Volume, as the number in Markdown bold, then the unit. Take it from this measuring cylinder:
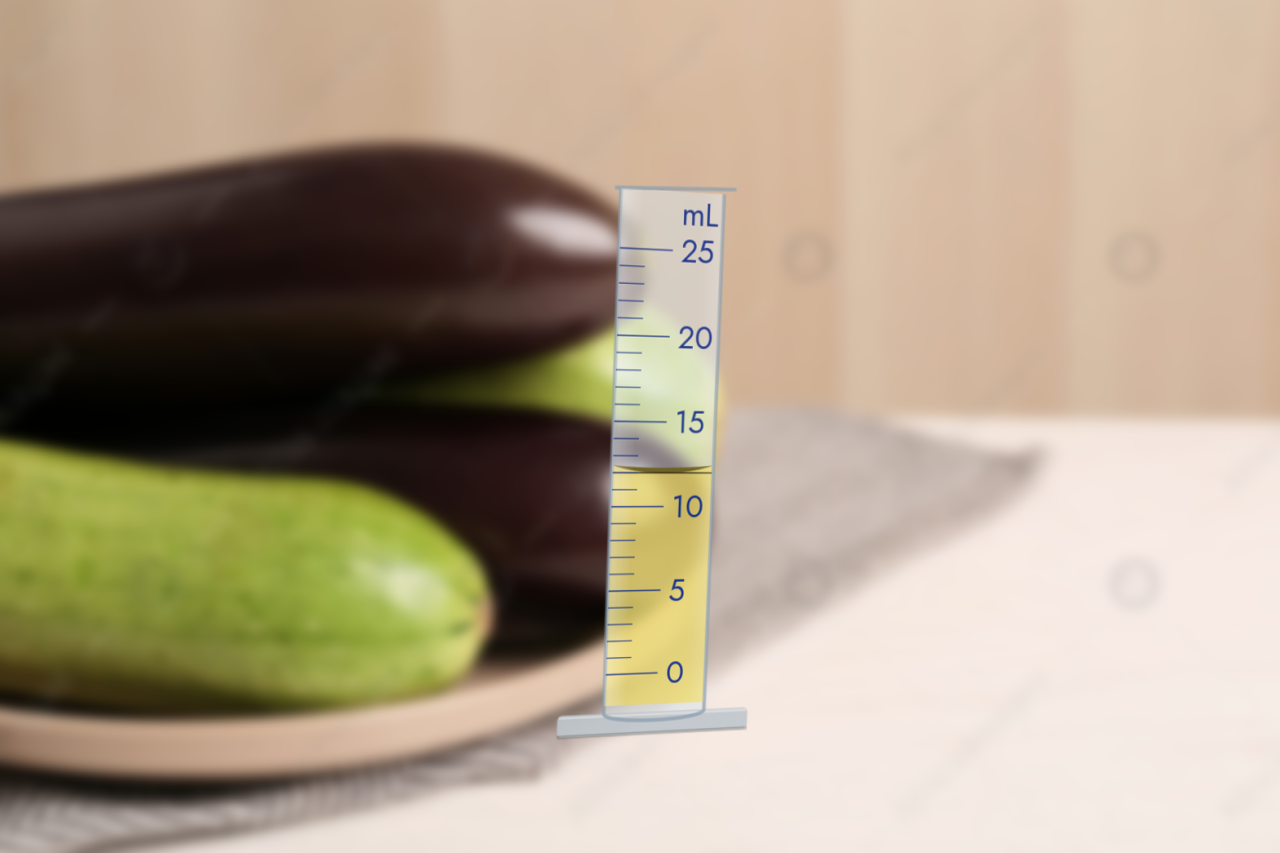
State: **12** mL
